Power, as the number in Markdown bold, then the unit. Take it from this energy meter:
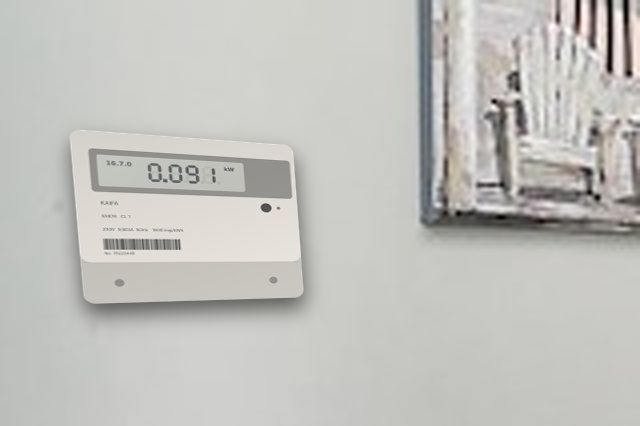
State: **0.091** kW
